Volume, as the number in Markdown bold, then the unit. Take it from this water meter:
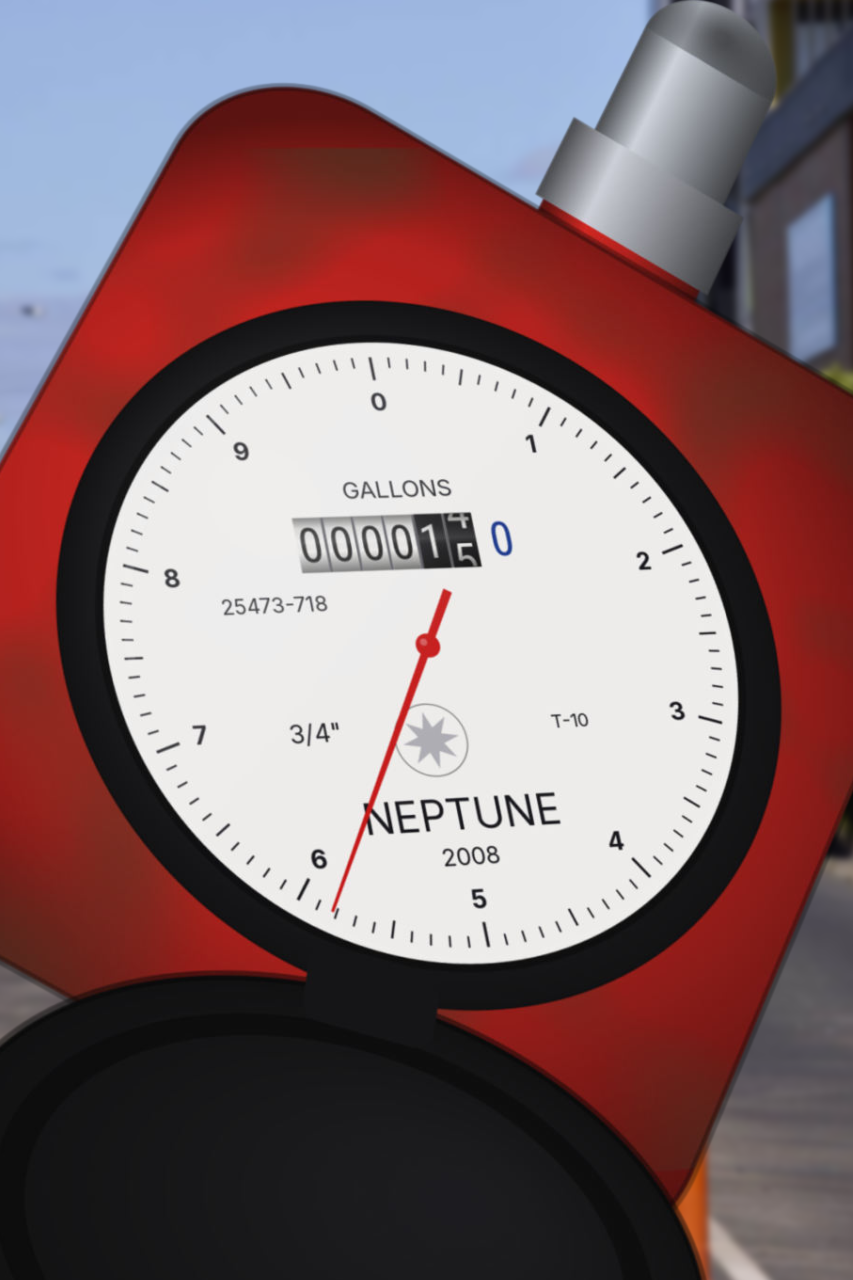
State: **145.8** gal
